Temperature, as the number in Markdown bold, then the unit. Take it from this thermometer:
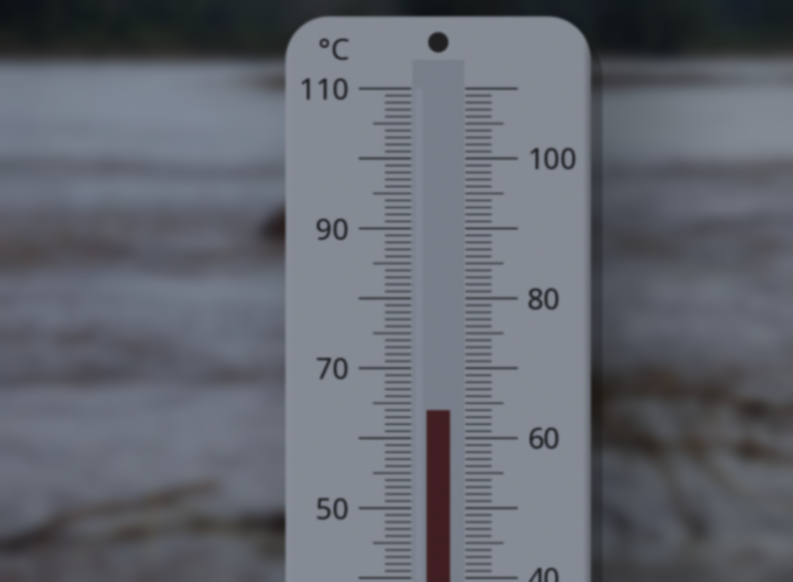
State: **64** °C
